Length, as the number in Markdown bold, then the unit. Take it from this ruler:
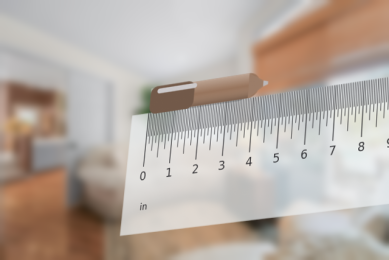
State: **4.5** in
